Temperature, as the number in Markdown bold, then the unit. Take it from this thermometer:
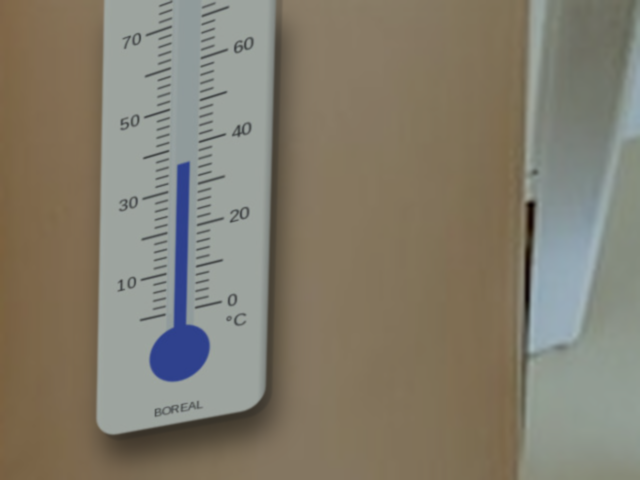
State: **36** °C
